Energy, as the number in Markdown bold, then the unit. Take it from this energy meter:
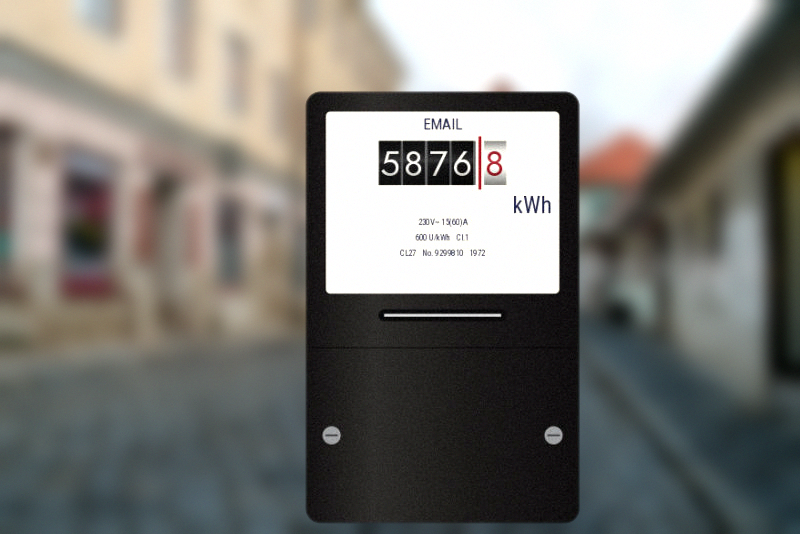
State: **5876.8** kWh
